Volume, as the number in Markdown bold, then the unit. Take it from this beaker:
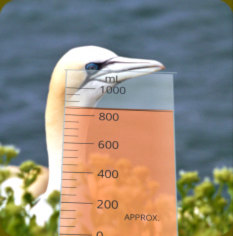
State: **850** mL
